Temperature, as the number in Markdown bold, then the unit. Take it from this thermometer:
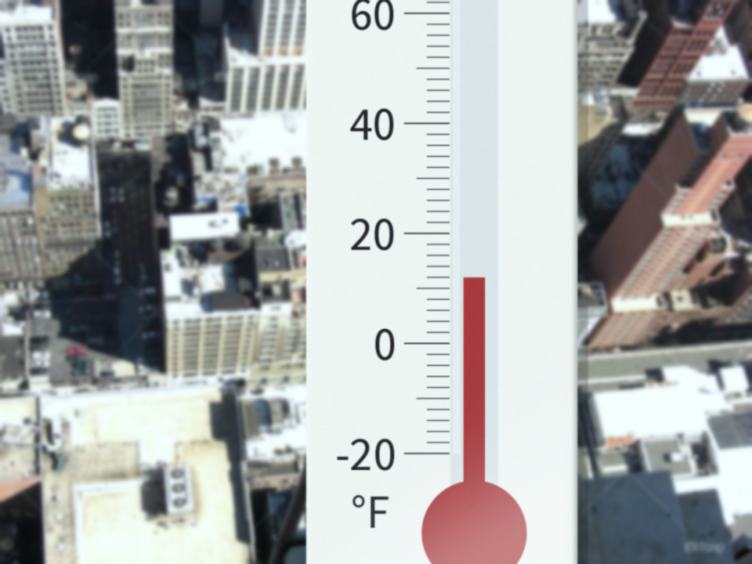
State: **12** °F
